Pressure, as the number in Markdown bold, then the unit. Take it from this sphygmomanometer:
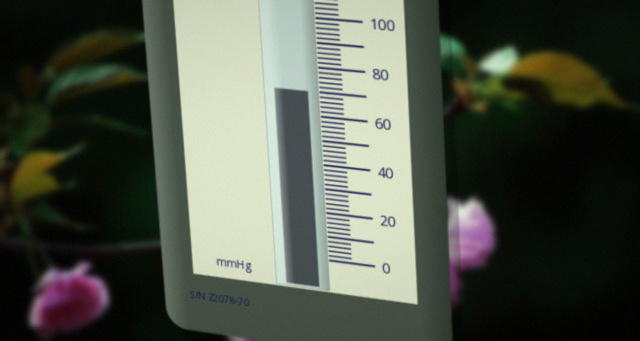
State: **70** mmHg
